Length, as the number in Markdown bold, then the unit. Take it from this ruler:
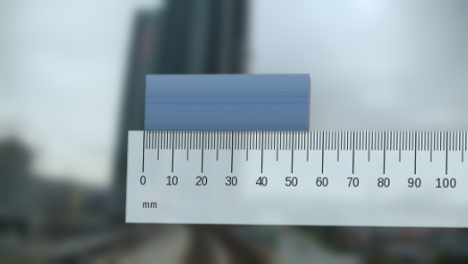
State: **55** mm
